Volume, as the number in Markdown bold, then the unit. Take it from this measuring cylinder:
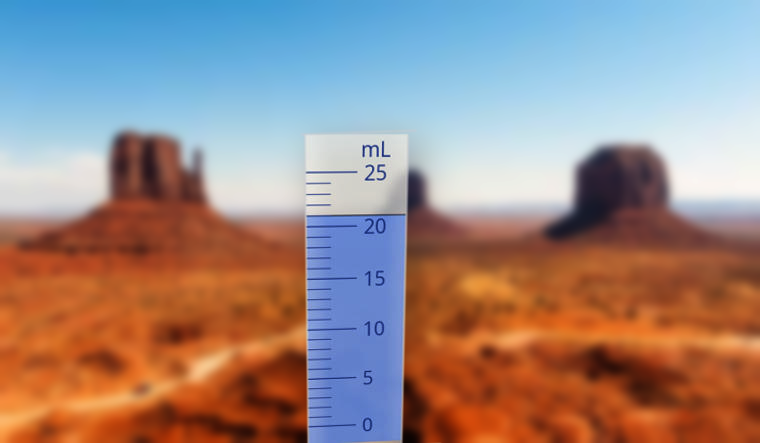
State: **21** mL
